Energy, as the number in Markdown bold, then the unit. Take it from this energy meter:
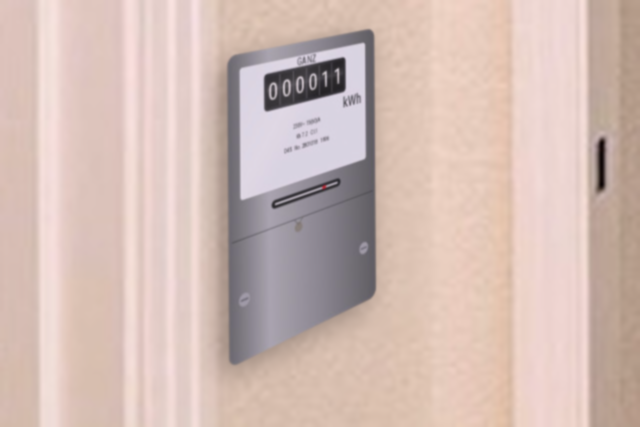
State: **11** kWh
